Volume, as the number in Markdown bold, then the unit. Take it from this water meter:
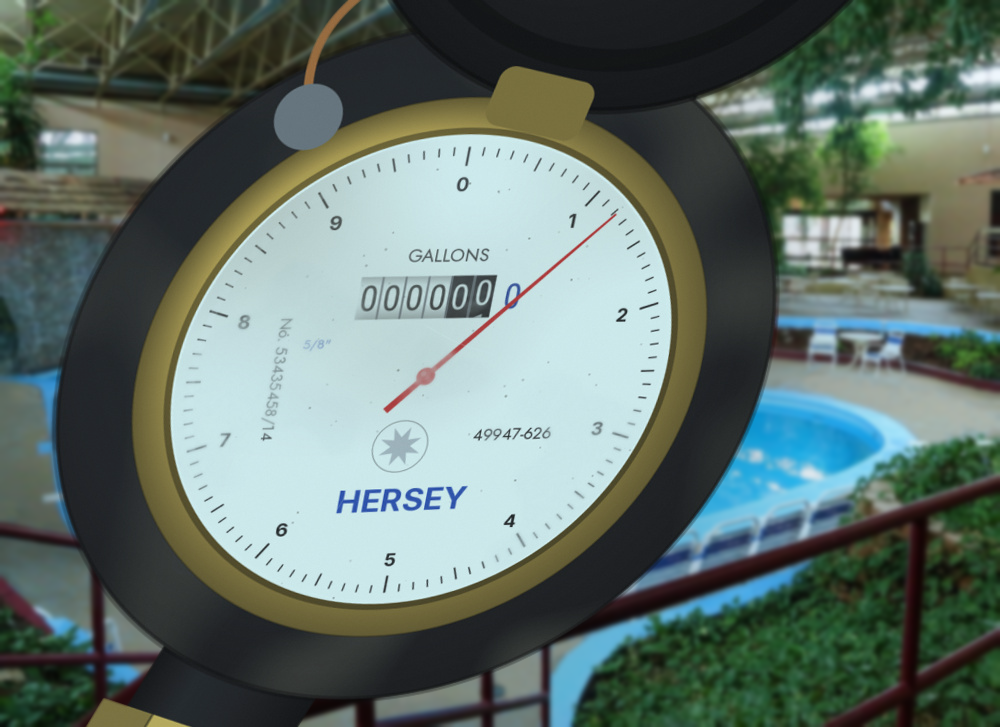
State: **1.2** gal
